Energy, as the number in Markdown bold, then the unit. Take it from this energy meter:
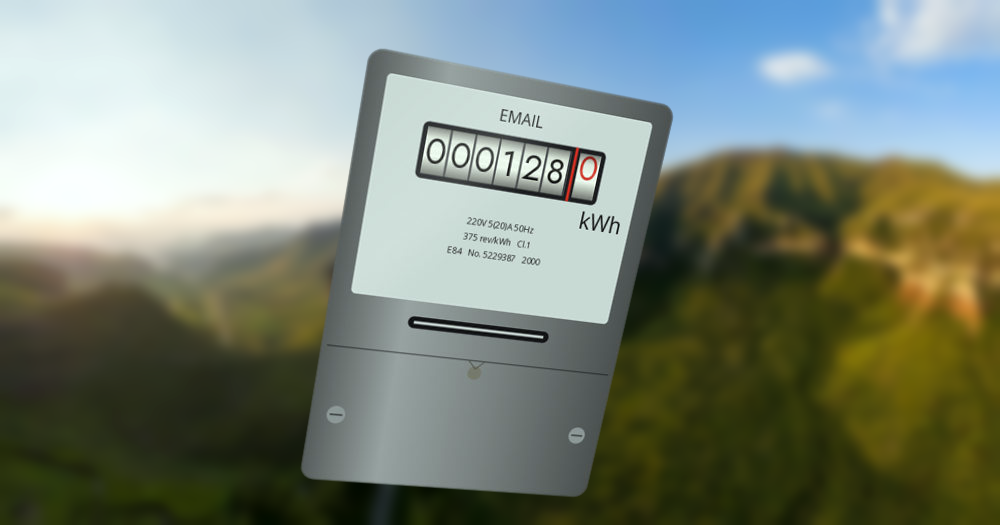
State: **128.0** kWh
